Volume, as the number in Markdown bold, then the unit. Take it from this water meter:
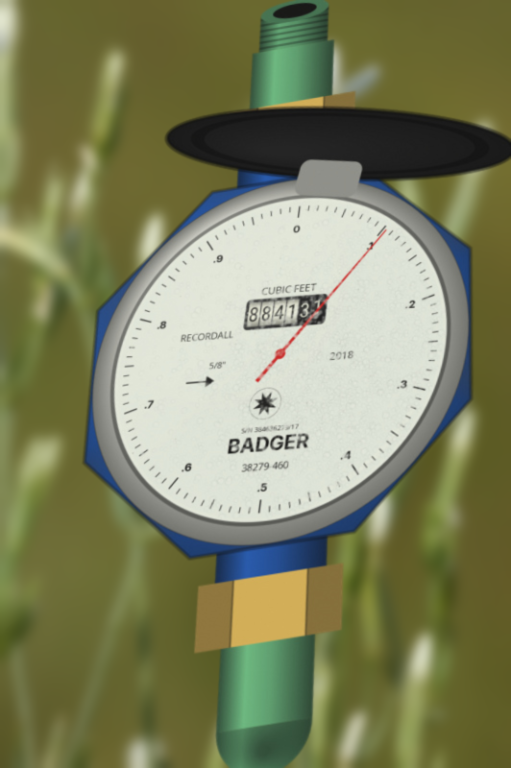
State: **884131.10** ft³
